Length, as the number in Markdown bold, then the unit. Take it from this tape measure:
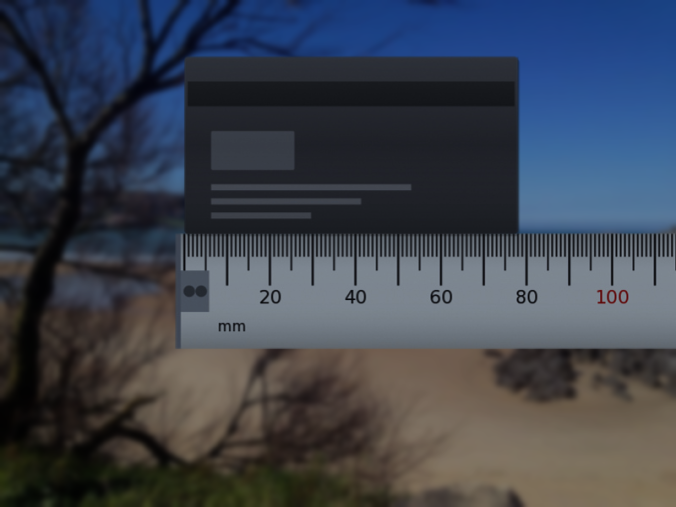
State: **78** mm
